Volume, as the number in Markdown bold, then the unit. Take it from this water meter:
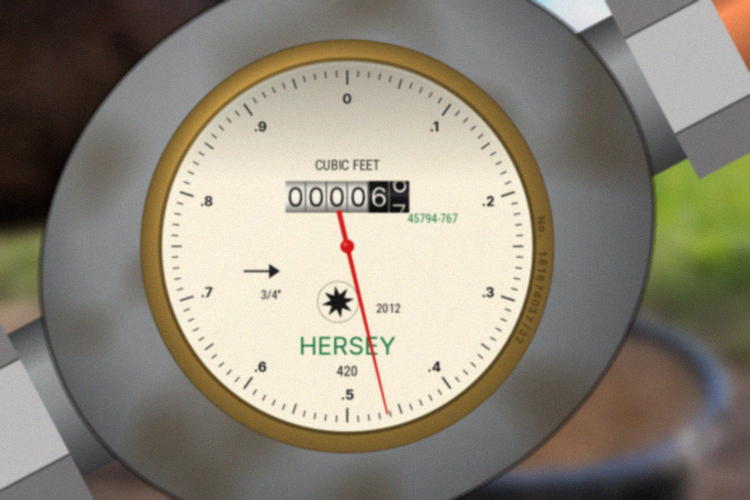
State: **66.46** ft³
